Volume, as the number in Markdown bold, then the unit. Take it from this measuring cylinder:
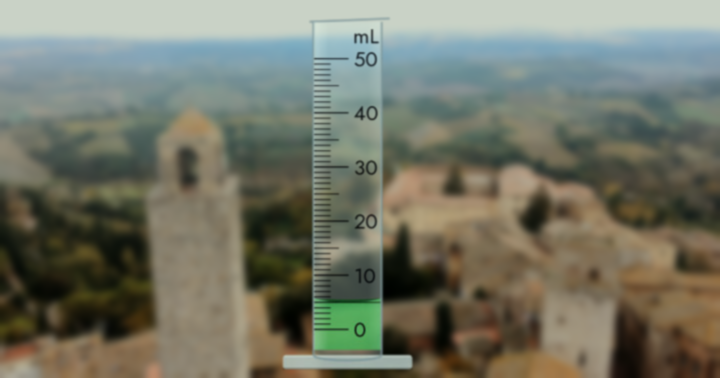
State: **5** mL
